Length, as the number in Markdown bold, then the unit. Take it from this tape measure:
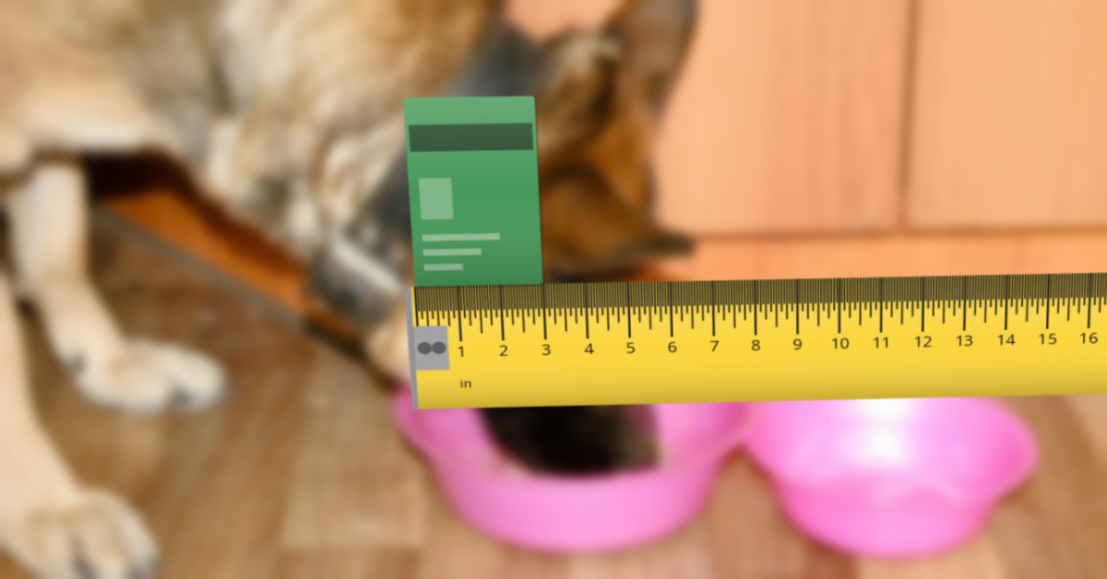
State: **3** in
